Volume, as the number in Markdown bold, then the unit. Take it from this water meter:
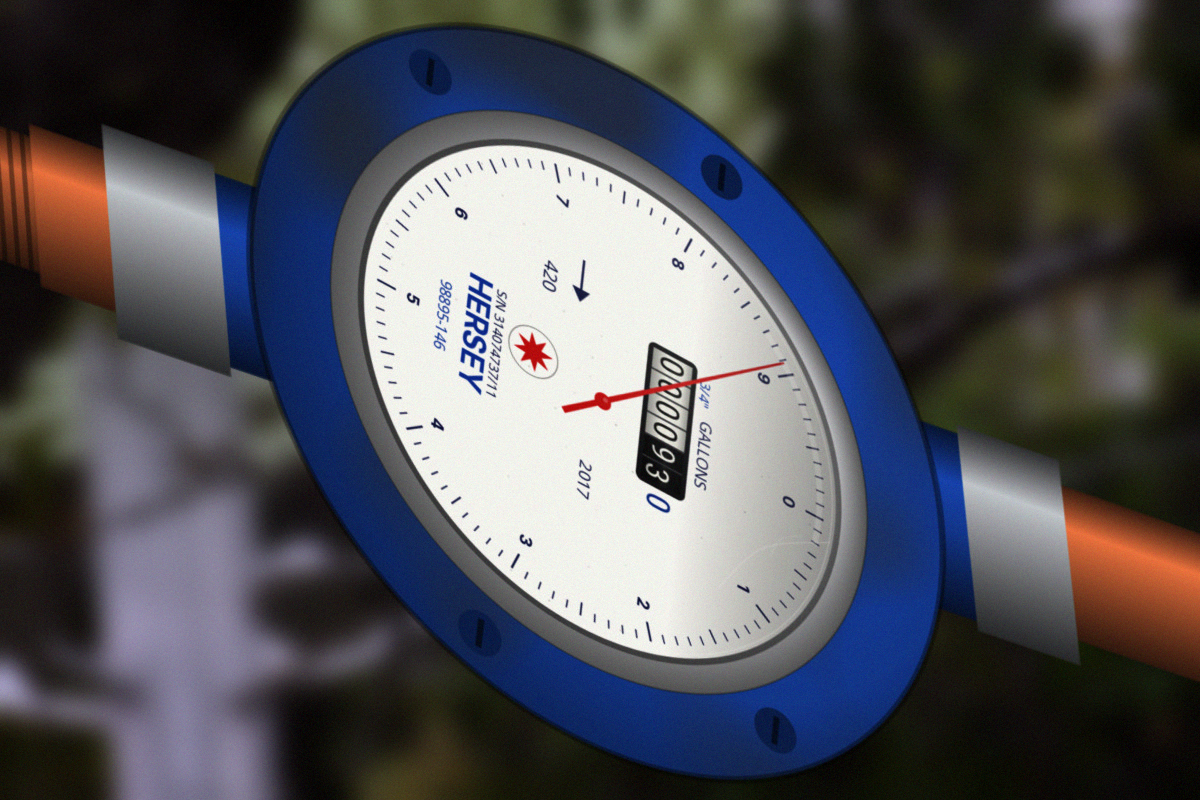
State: **928.9** gal
